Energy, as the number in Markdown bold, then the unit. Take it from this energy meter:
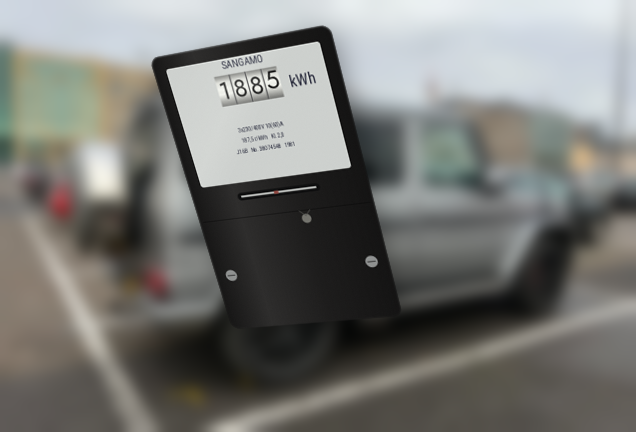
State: **1885** kWh
